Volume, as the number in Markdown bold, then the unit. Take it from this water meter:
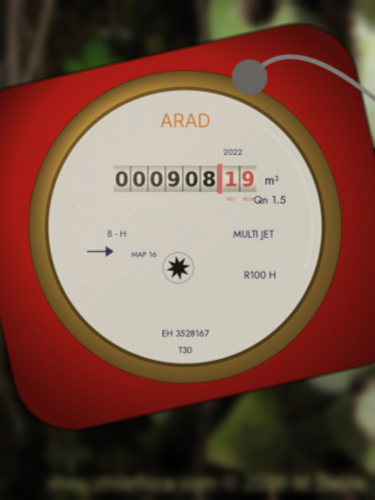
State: **908.19** m³
